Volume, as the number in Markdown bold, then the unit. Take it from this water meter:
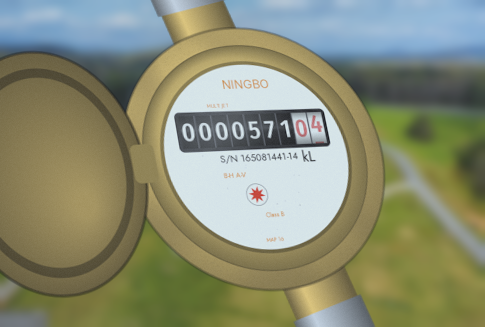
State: **571.04** kL
